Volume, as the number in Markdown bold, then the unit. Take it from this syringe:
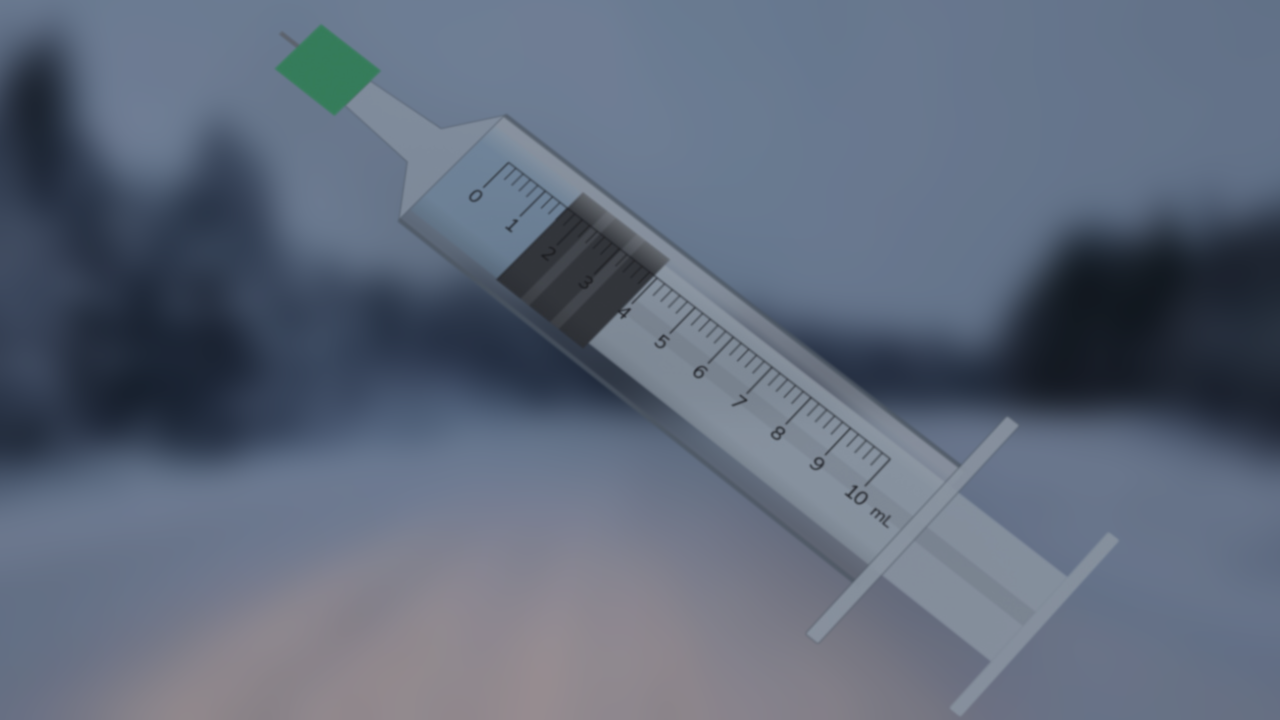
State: **1.6** mL
